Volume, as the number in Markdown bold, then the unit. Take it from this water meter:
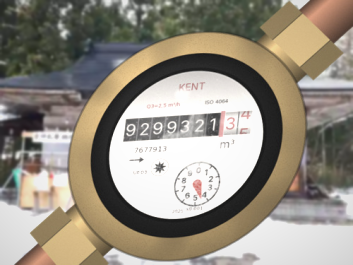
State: **9299321.344** m³
